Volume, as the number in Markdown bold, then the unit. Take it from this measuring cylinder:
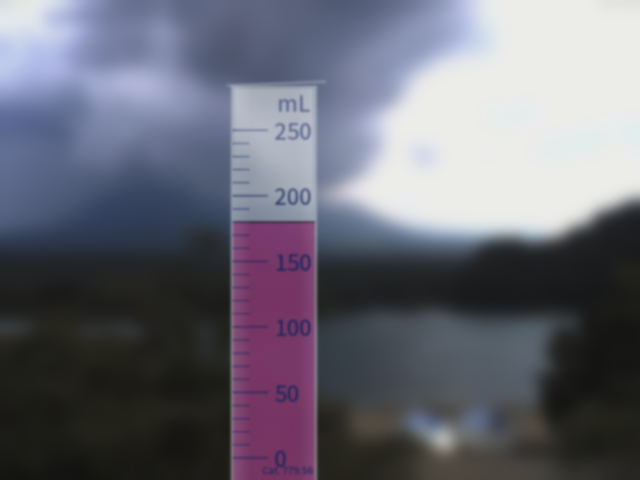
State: **180** mL
